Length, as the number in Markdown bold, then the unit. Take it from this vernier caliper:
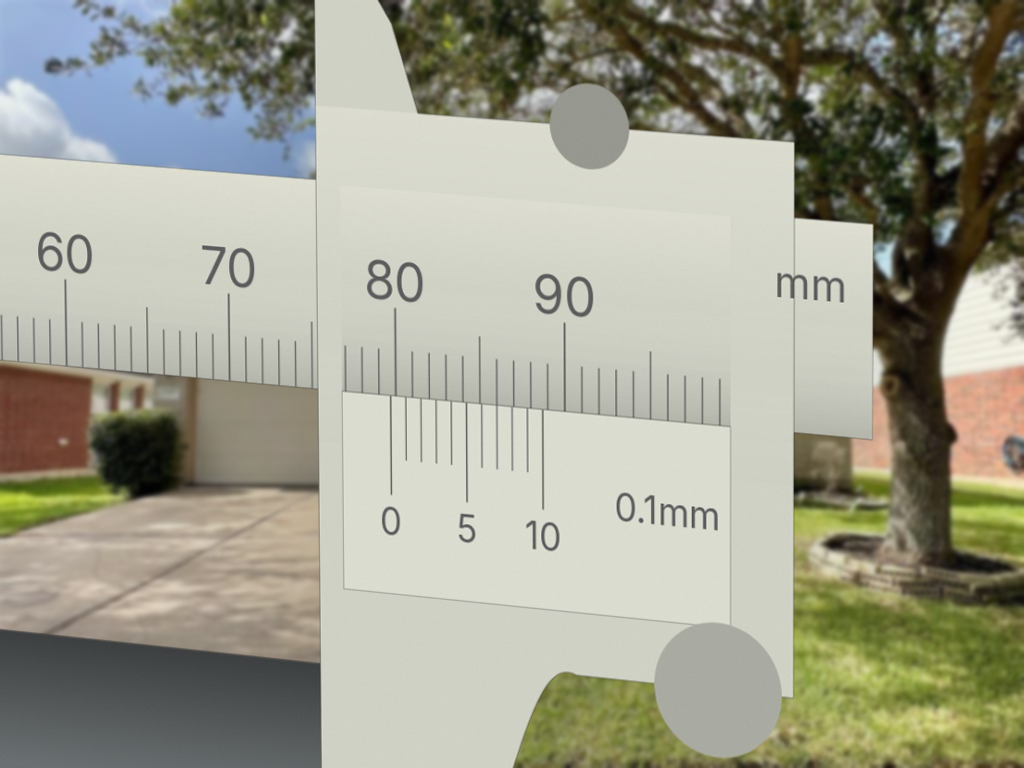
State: **79.7** mm
